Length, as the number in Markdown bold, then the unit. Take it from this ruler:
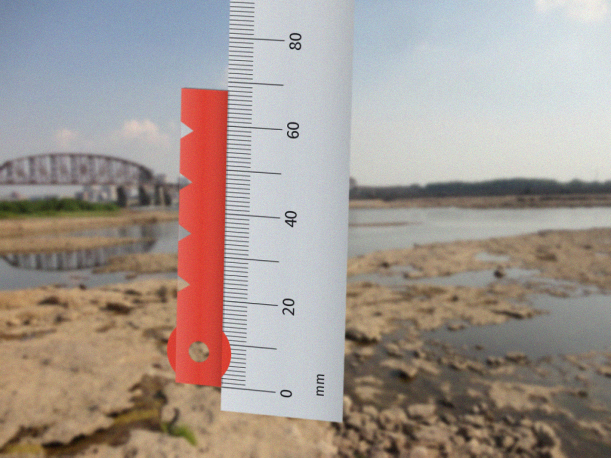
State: **68** mm
